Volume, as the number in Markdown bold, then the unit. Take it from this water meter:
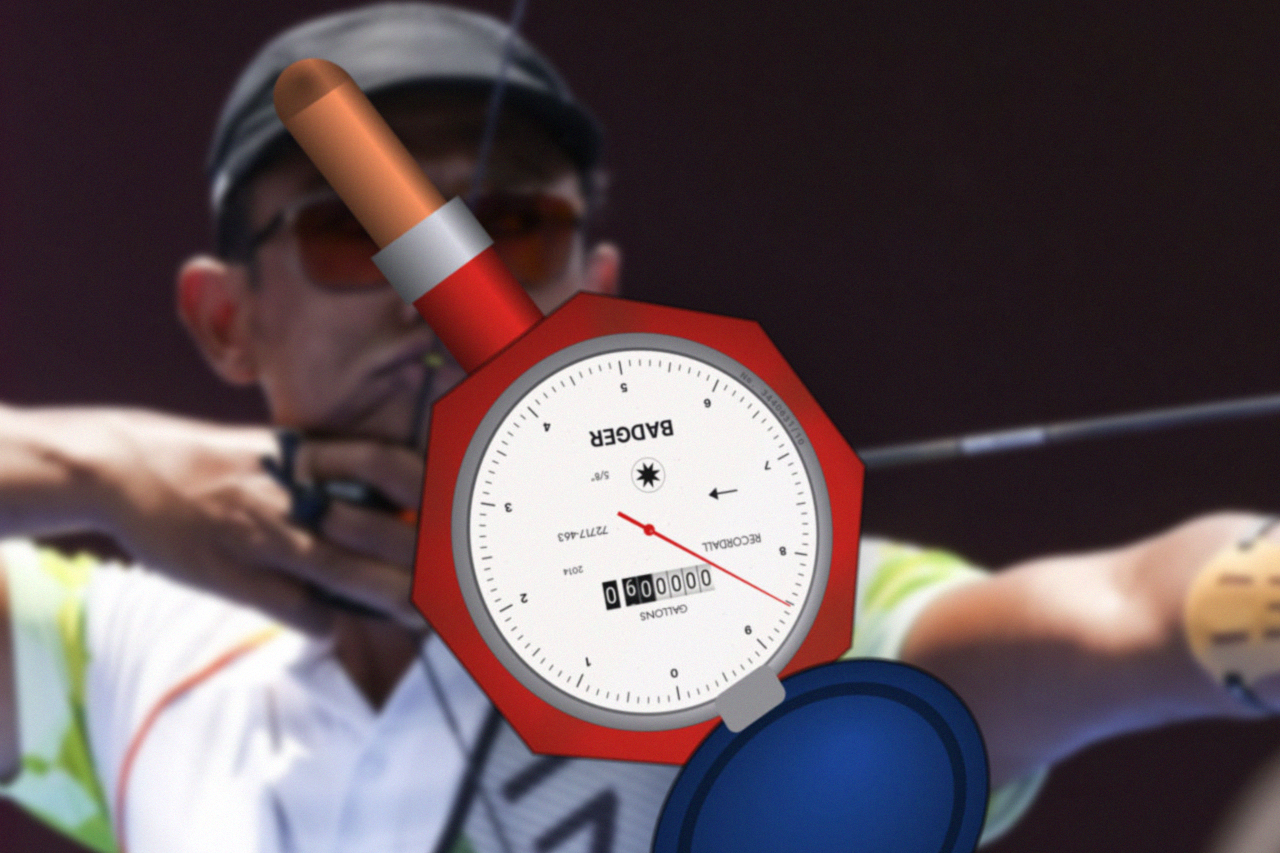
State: **88.5** gal
